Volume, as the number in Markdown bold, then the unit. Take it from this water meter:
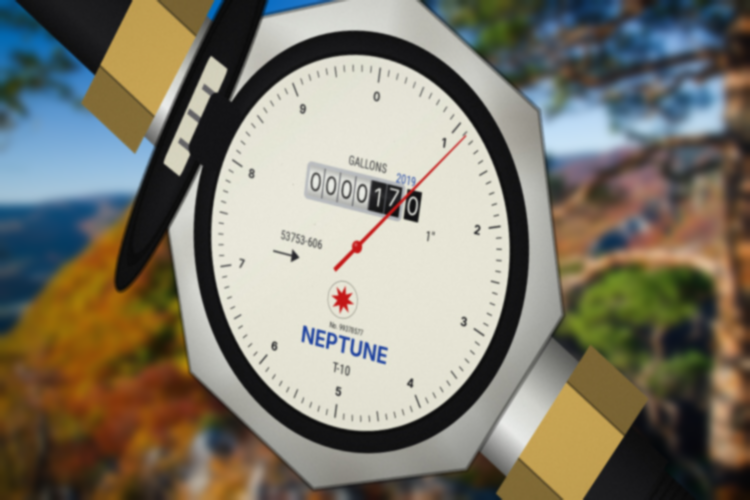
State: **171.1** gal
